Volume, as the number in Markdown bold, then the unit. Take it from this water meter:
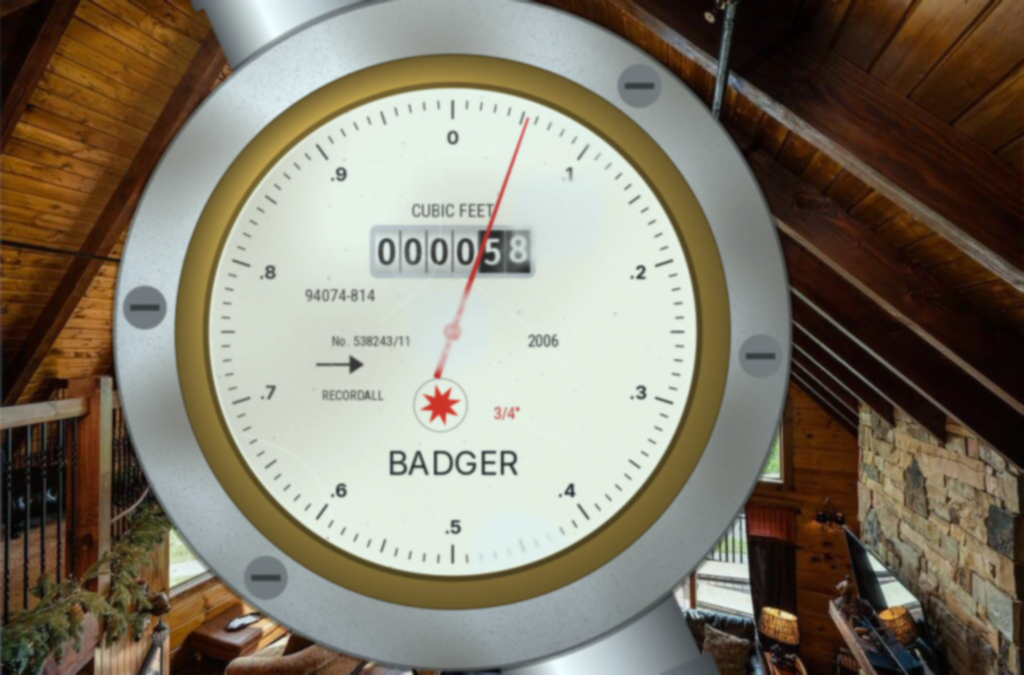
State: **58.05** ft³
